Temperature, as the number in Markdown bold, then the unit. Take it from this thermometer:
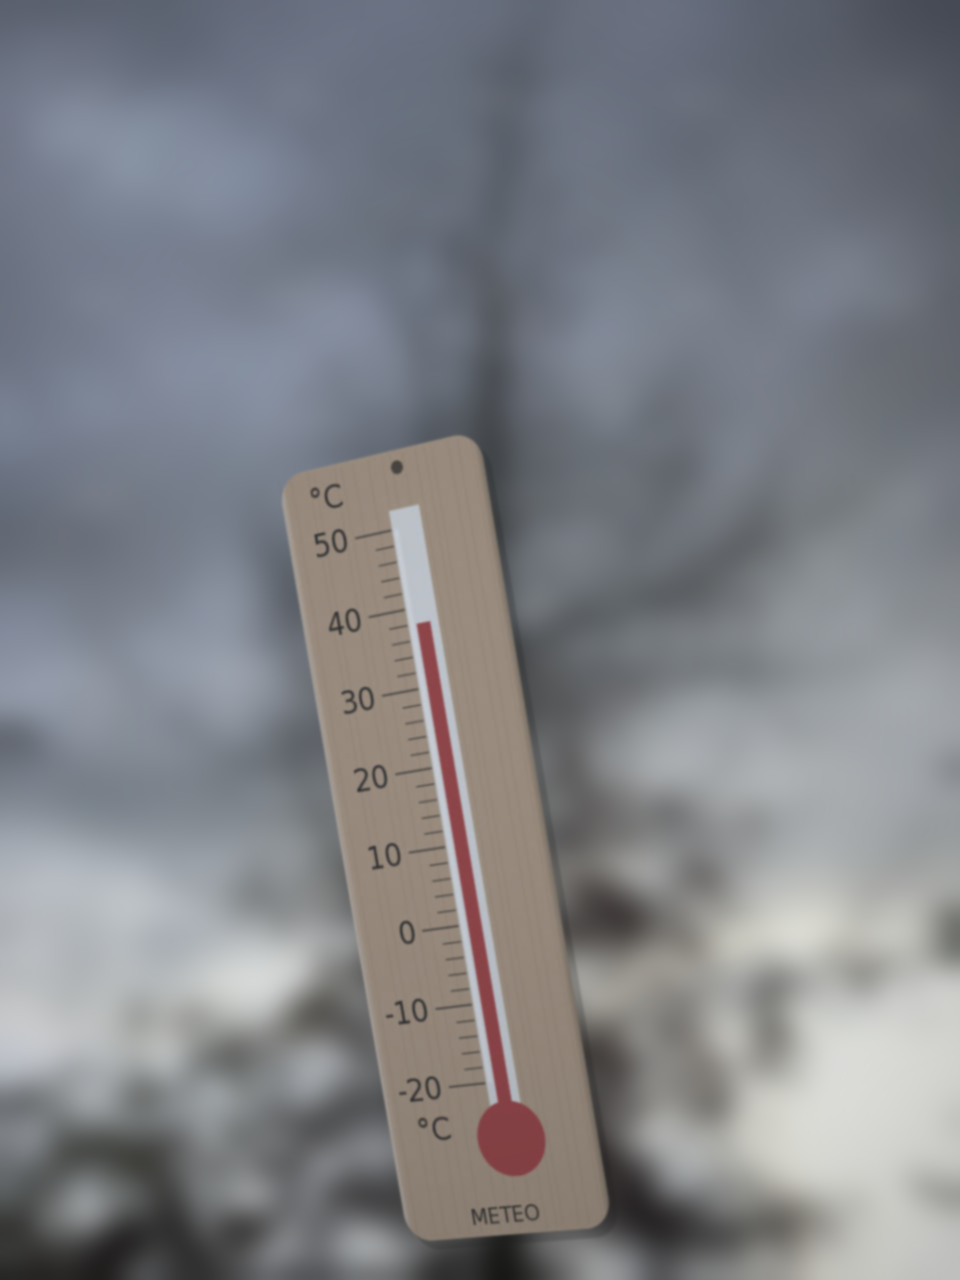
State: **38** °C
